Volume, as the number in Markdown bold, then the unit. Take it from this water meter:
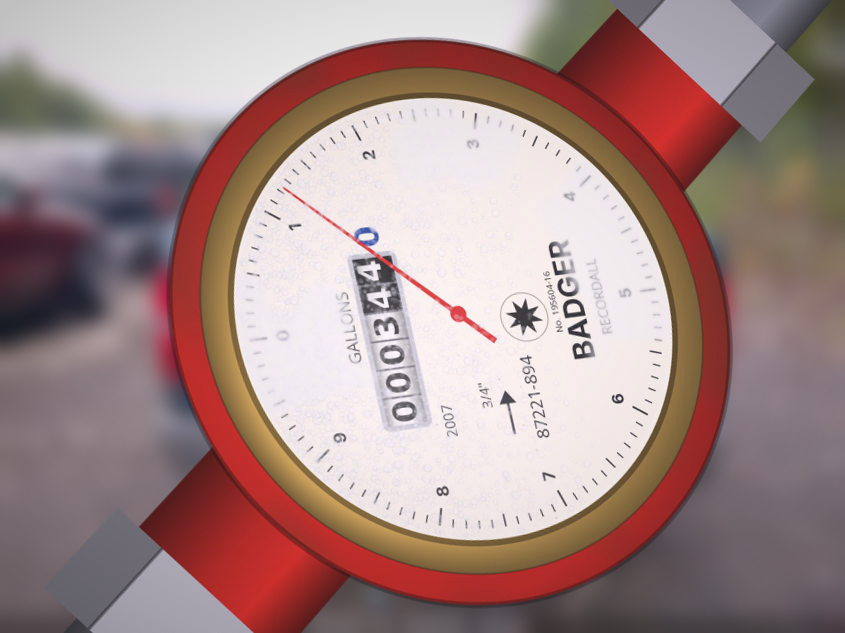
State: **3441.2** gal
